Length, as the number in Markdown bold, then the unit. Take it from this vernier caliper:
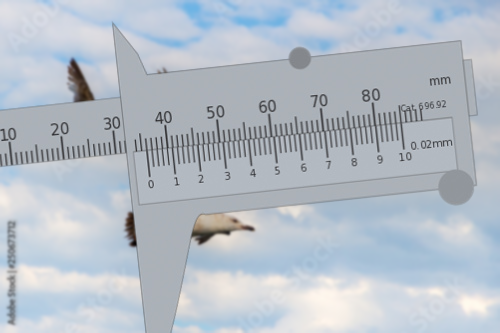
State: **36.0** mm
